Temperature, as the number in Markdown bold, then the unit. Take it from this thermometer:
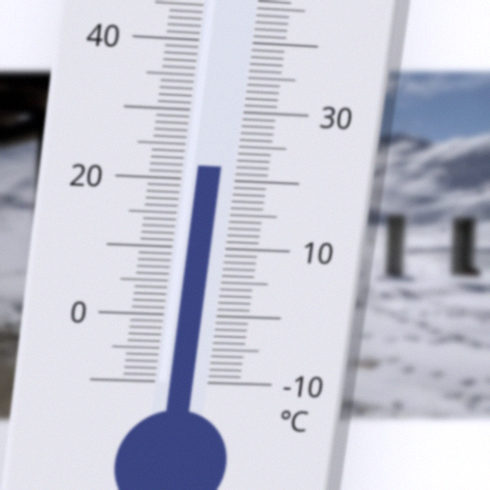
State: **22** °C
